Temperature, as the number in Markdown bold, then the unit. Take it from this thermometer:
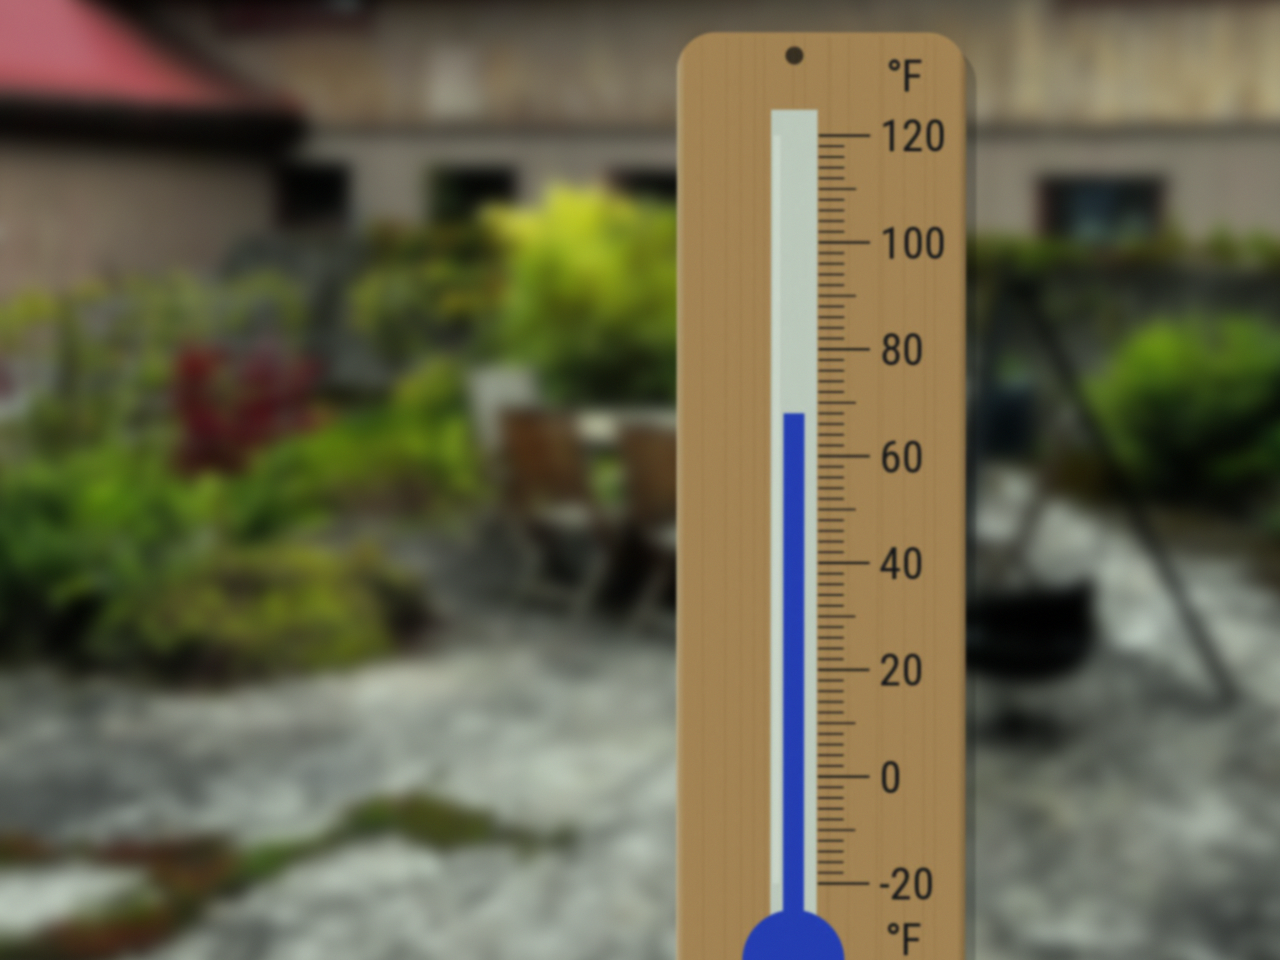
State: **68** °F
